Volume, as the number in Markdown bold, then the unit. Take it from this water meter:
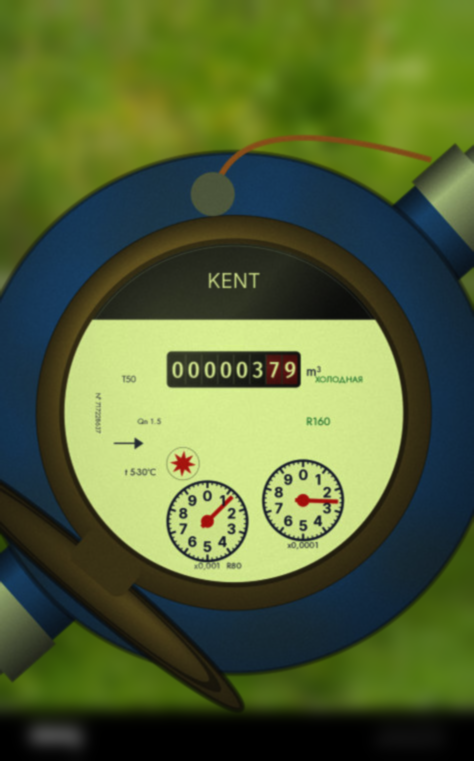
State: **3.7912** m³
